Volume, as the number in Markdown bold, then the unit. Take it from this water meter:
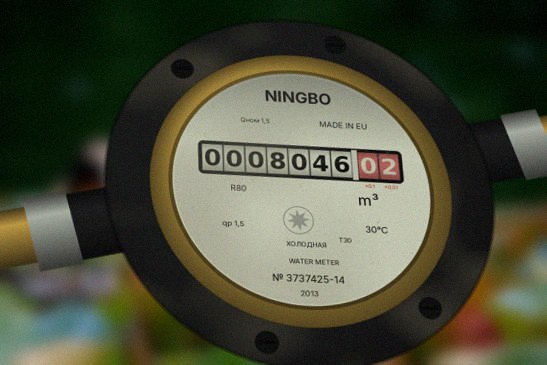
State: **8046.02** m³
